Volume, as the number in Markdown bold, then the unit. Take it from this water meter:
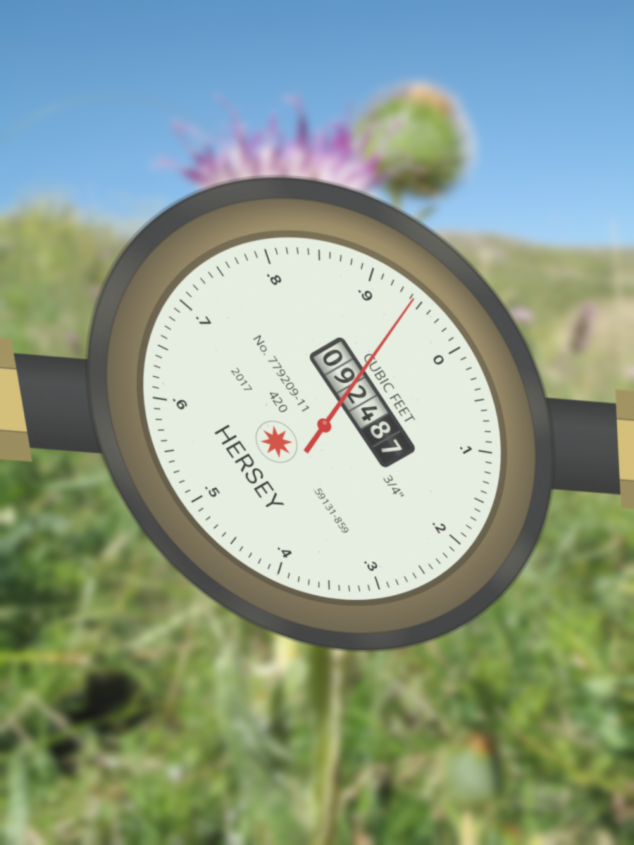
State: **92486.94** ft³
